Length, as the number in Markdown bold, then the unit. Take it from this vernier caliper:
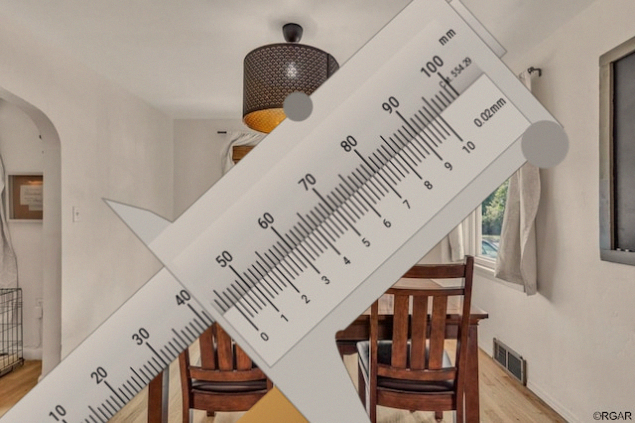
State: **46.0** mm
